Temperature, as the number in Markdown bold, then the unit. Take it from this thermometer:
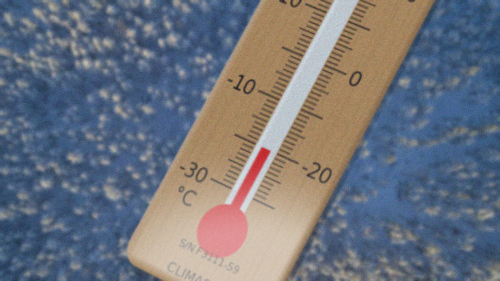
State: **-20** °C
